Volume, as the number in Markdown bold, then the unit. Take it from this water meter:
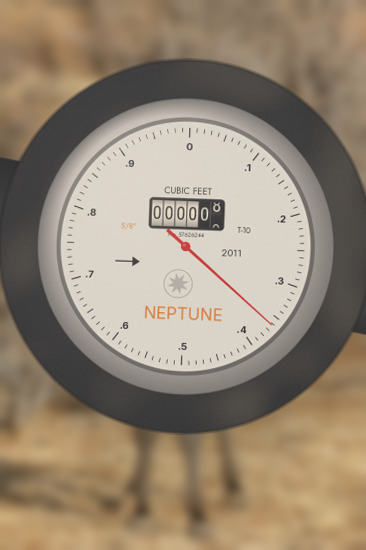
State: **8.36** ft³
